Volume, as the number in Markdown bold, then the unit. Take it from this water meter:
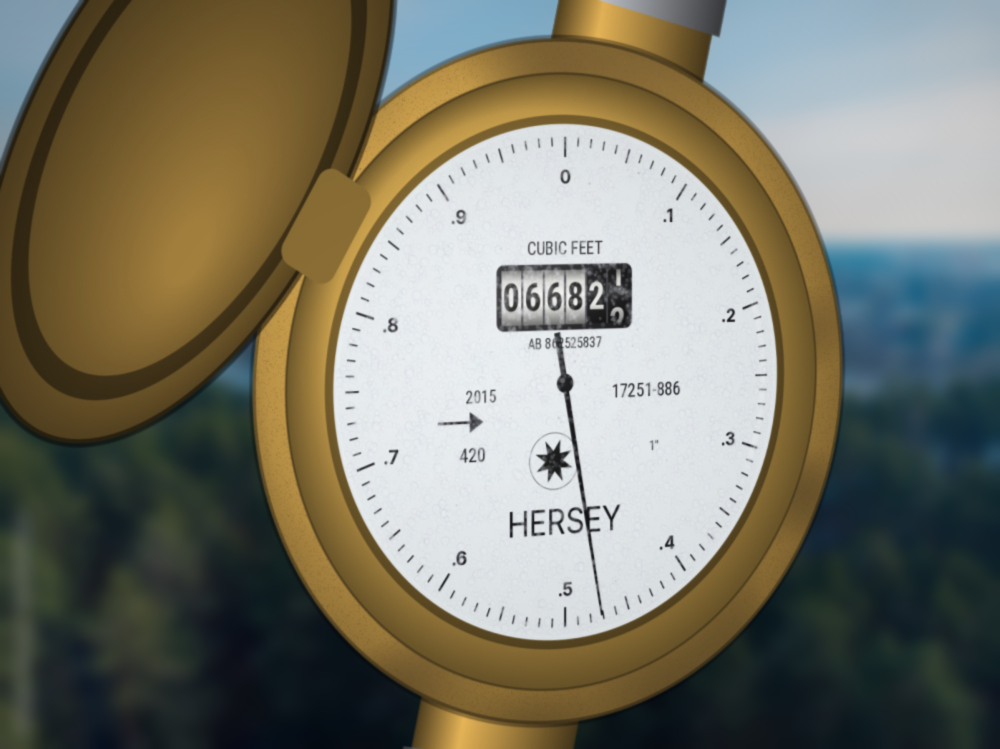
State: **66821.47** ft³
